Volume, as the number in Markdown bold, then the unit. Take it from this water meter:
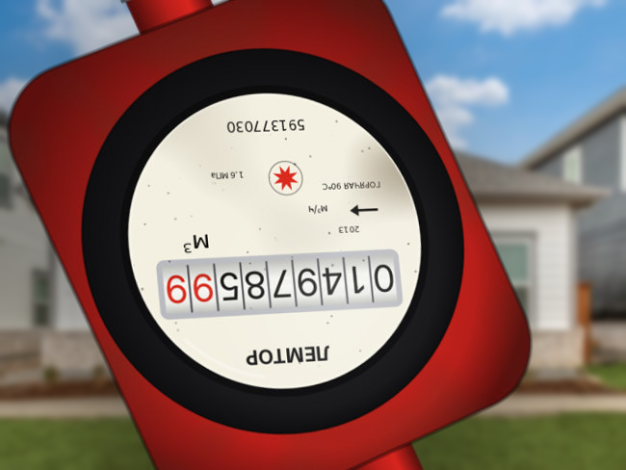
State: **149785.99** m³
